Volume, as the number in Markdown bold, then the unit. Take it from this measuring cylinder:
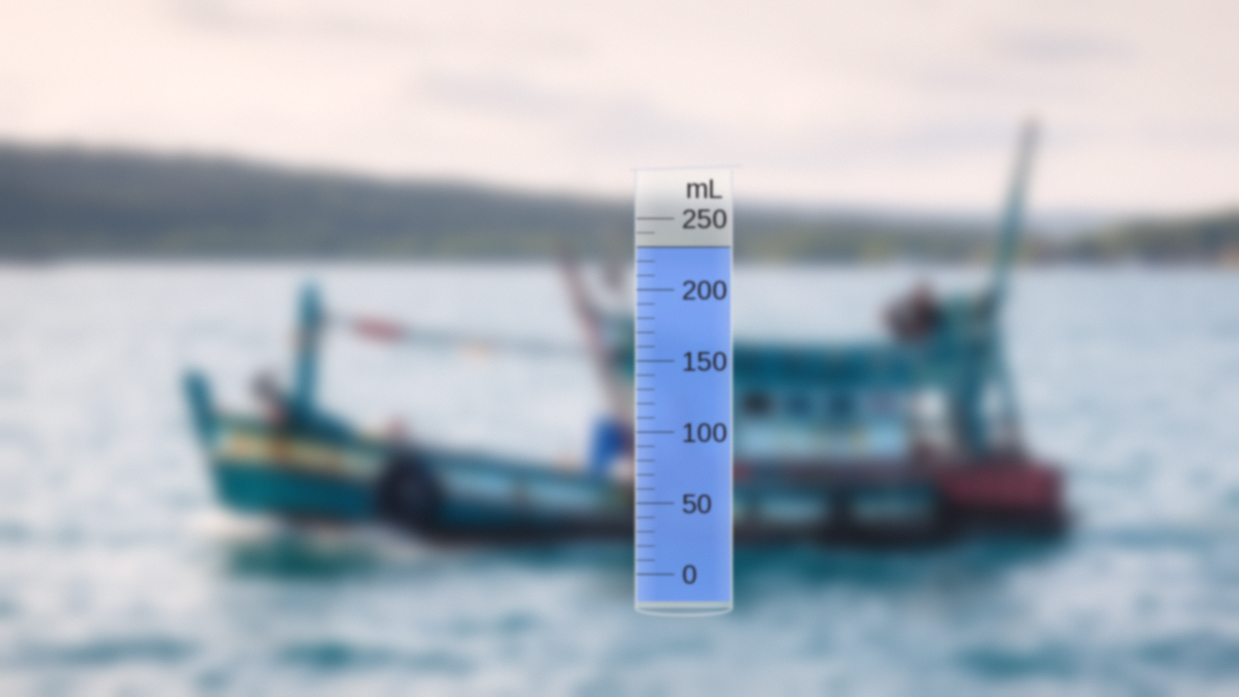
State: **230** mL
